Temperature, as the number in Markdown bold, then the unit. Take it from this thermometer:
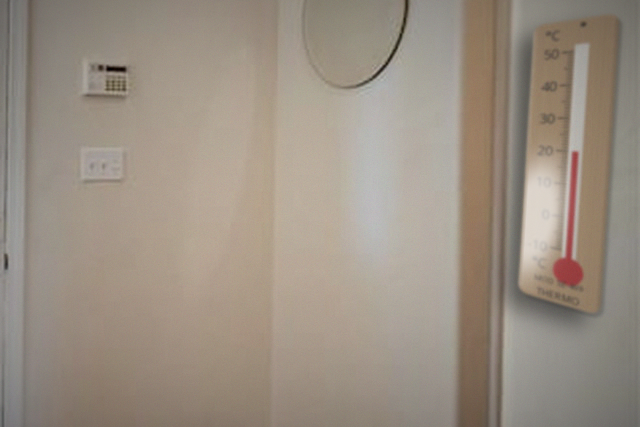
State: **20** °C
